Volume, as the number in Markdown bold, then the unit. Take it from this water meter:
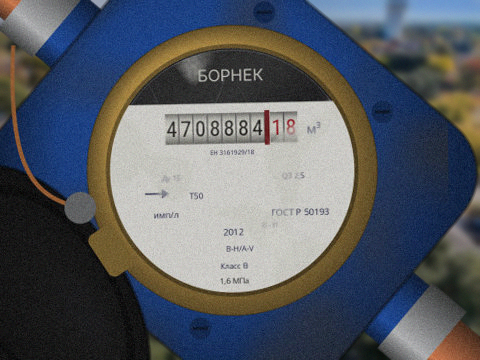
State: **4708884.18** m³
